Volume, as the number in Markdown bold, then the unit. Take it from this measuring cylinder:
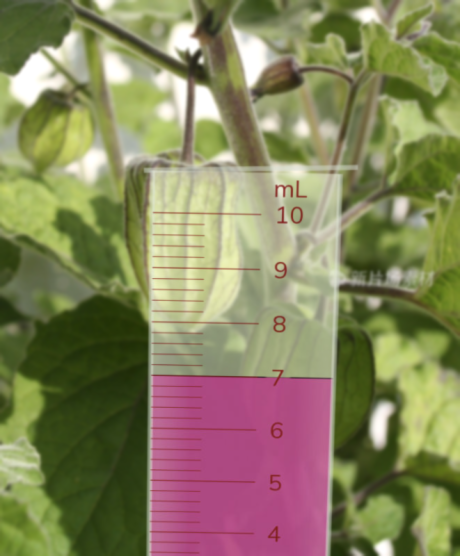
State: **7** mL
